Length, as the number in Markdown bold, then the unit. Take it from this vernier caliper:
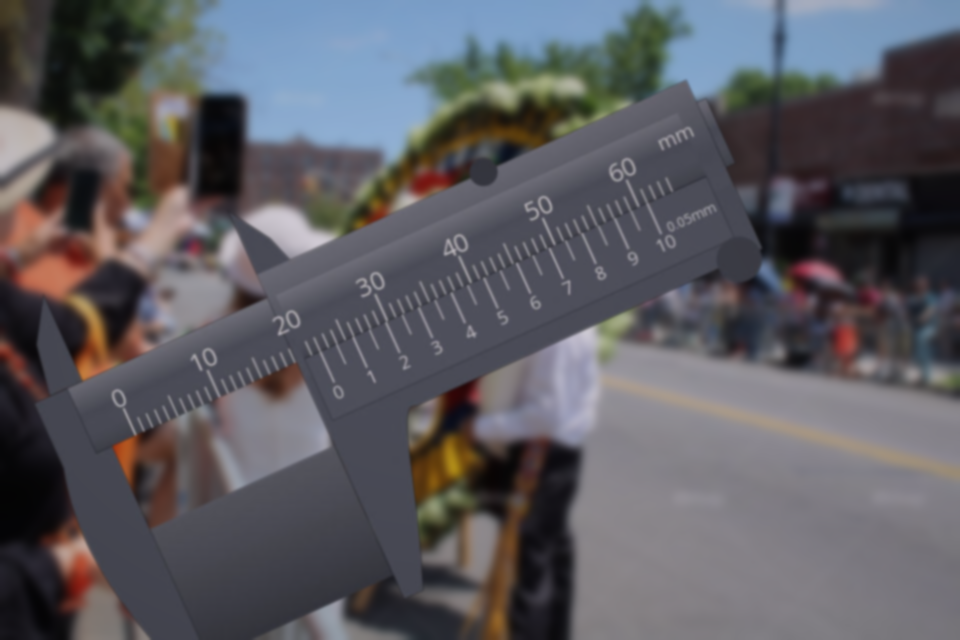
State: **22.0** mm
